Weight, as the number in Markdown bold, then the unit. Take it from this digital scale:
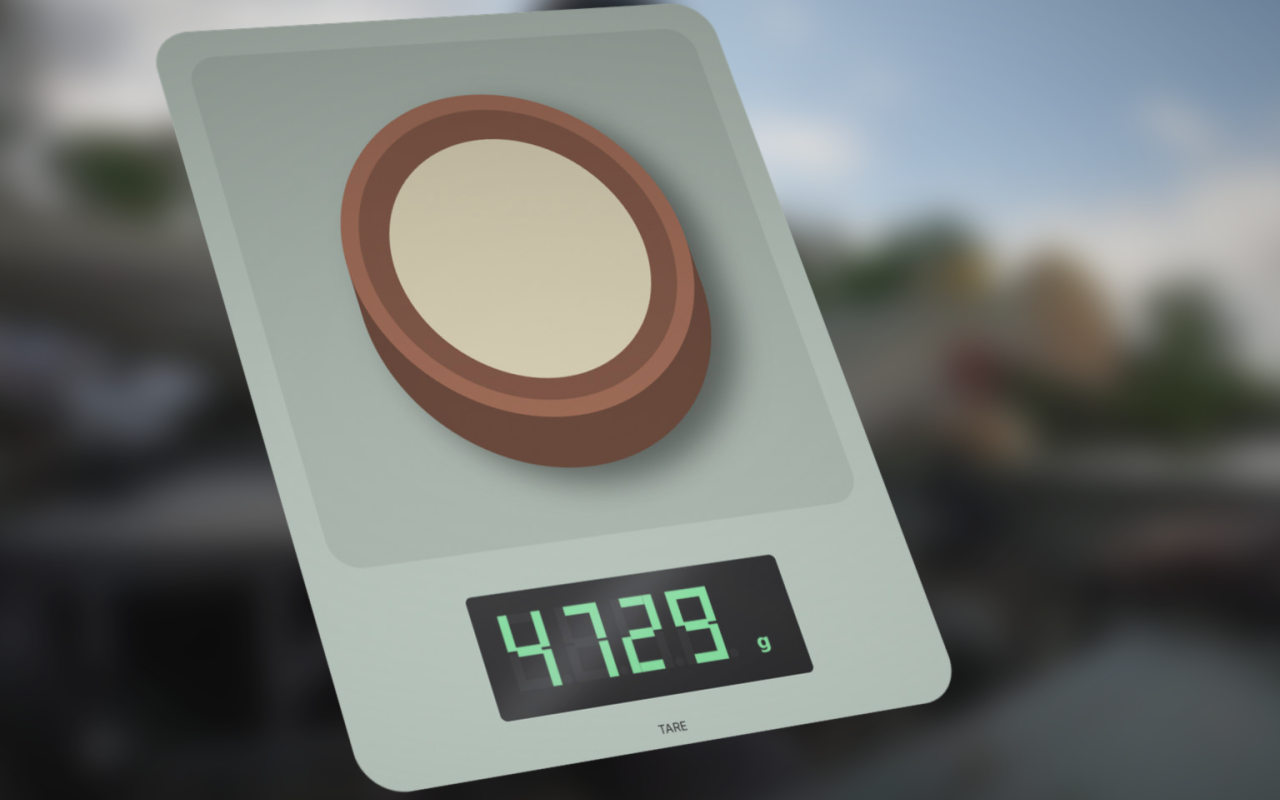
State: **4729** g
